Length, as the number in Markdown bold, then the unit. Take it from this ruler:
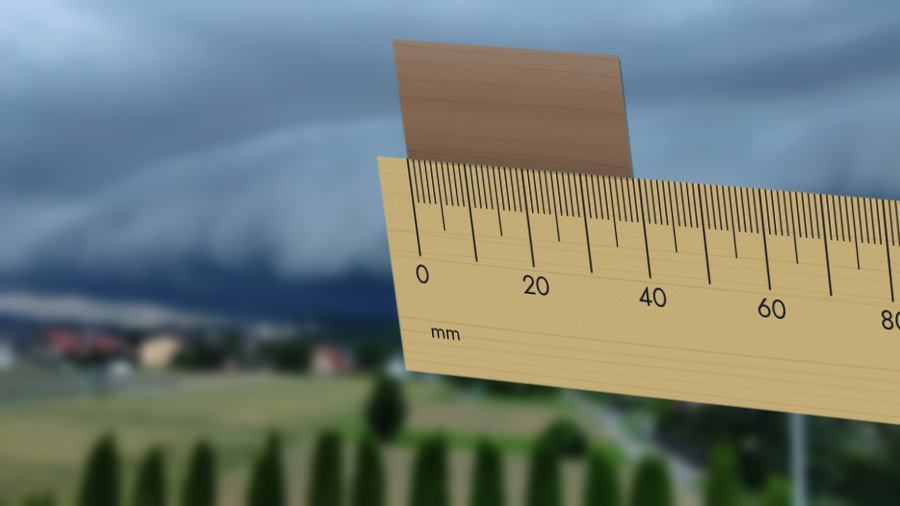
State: **39** mm
